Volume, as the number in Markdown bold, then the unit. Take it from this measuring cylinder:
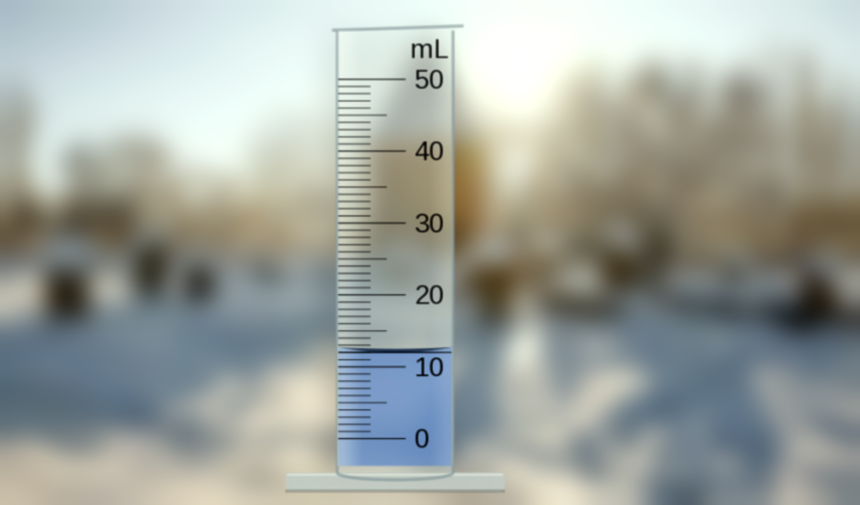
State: **12** mL
